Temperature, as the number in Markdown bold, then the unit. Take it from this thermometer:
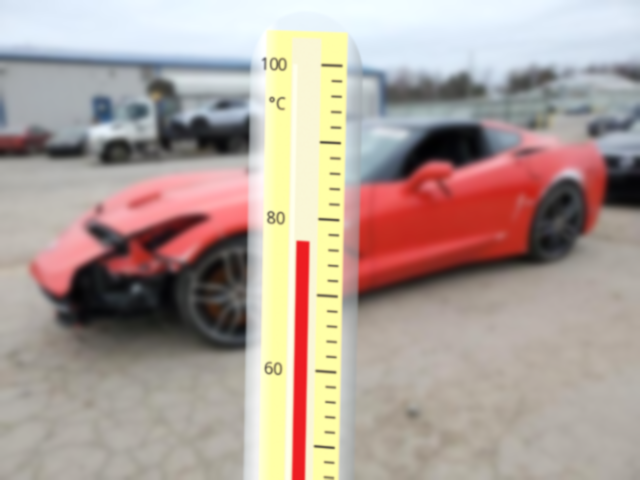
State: **77** °C
